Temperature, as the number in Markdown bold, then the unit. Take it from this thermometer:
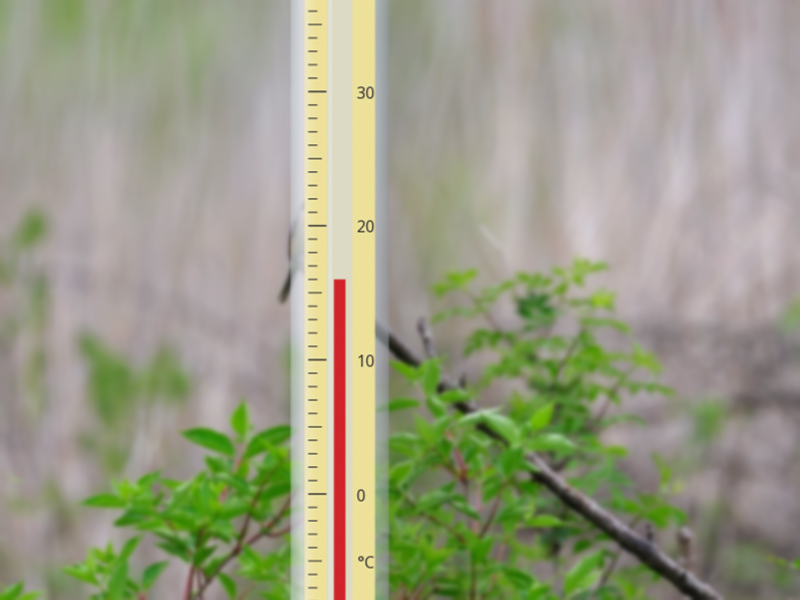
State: **16** °C
